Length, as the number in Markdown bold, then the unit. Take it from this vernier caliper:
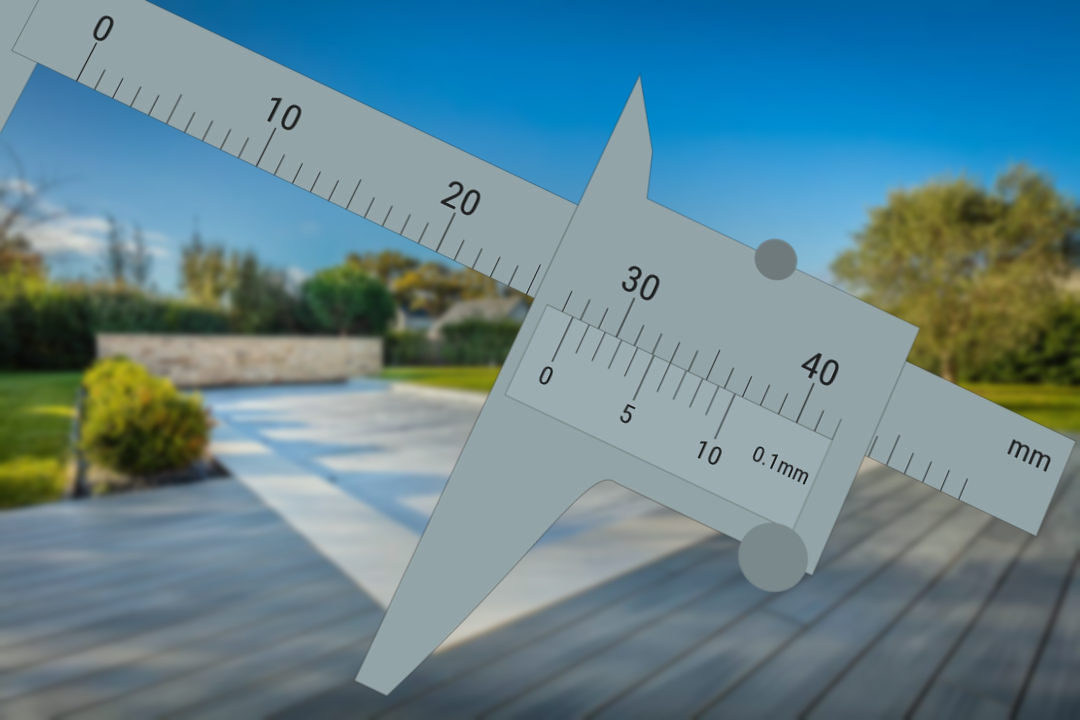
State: **27.6** mm
